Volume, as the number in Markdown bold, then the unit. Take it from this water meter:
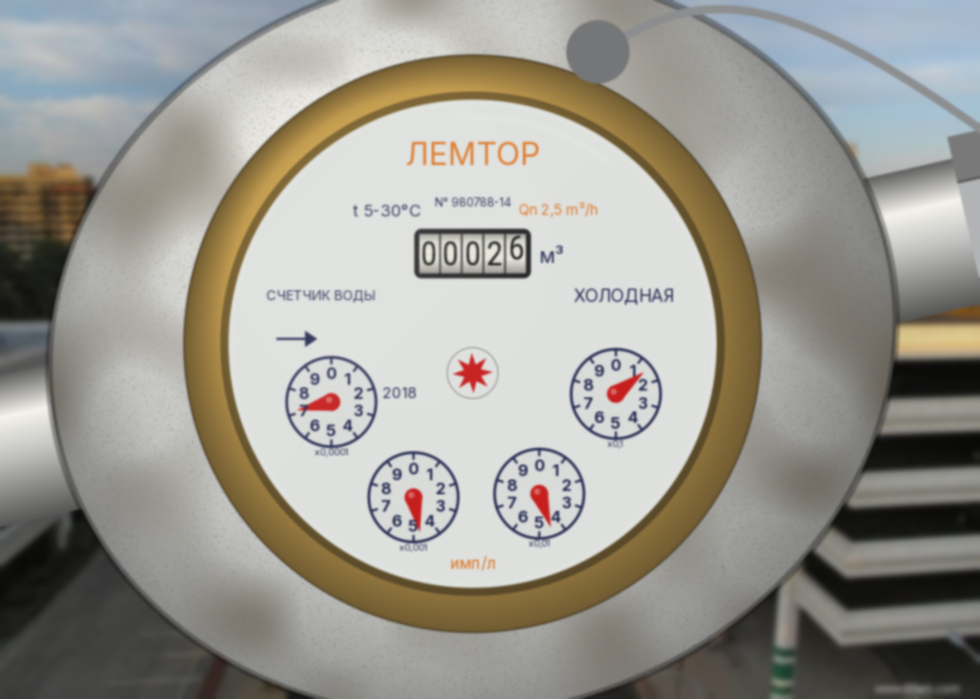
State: **26.1447** m³
